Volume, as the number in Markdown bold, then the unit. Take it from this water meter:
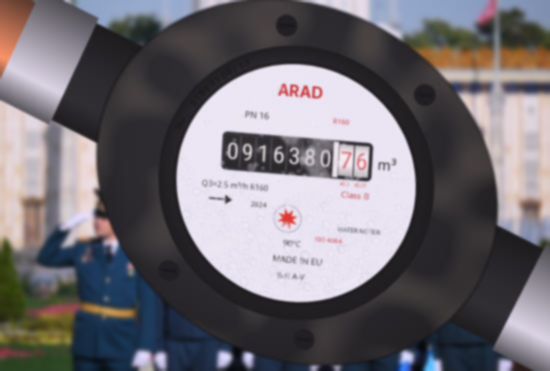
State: **916380.76** m³
